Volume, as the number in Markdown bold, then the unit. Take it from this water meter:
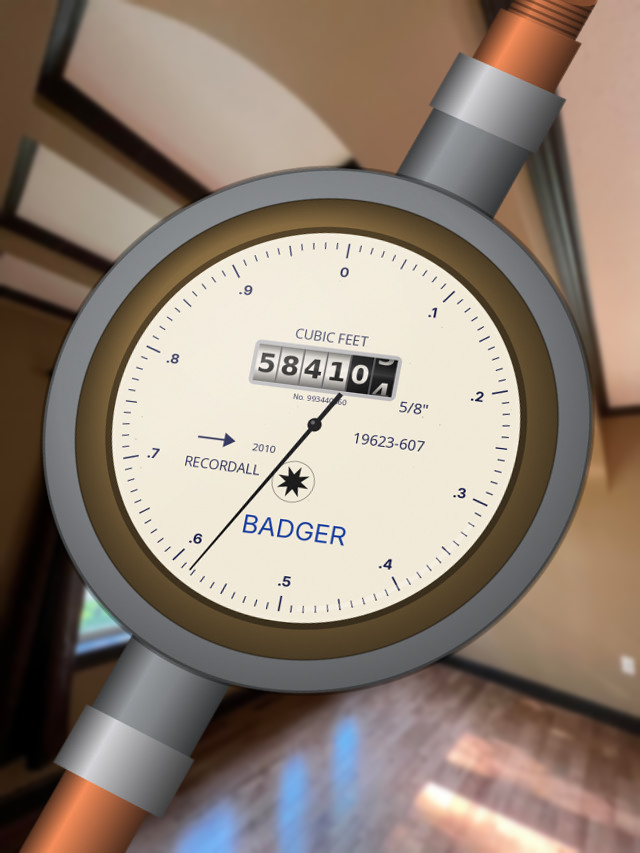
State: **584103.58** ft³
